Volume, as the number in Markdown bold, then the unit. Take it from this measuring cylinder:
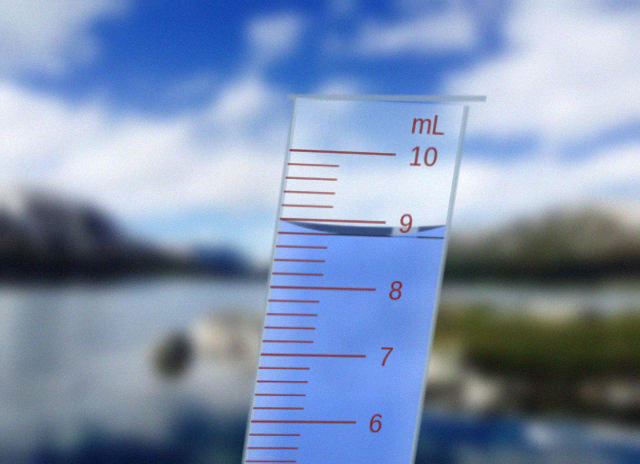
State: **8.8** mL
